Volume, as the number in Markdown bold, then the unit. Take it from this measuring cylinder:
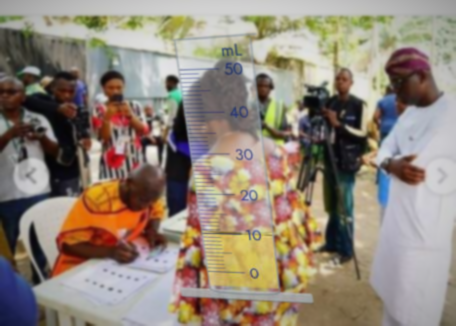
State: **10** mL
